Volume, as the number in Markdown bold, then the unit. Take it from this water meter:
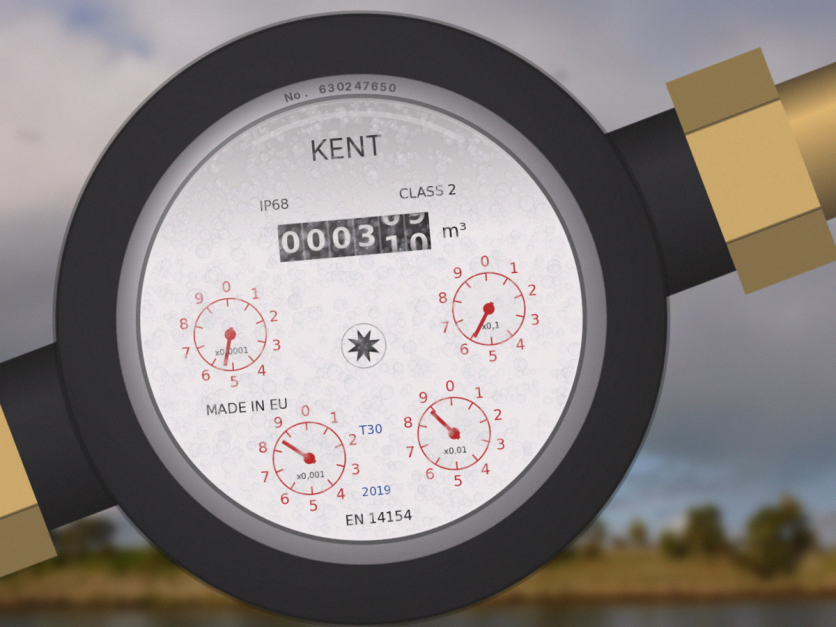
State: **309.5885** m³
